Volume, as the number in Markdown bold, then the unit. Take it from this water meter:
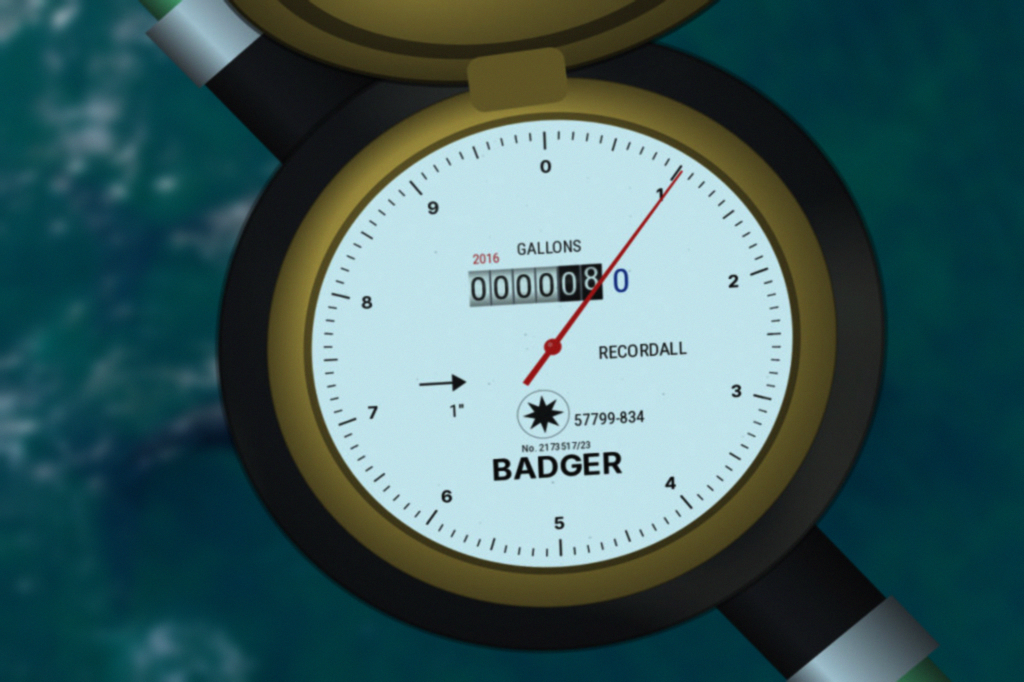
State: **81.0** gal
